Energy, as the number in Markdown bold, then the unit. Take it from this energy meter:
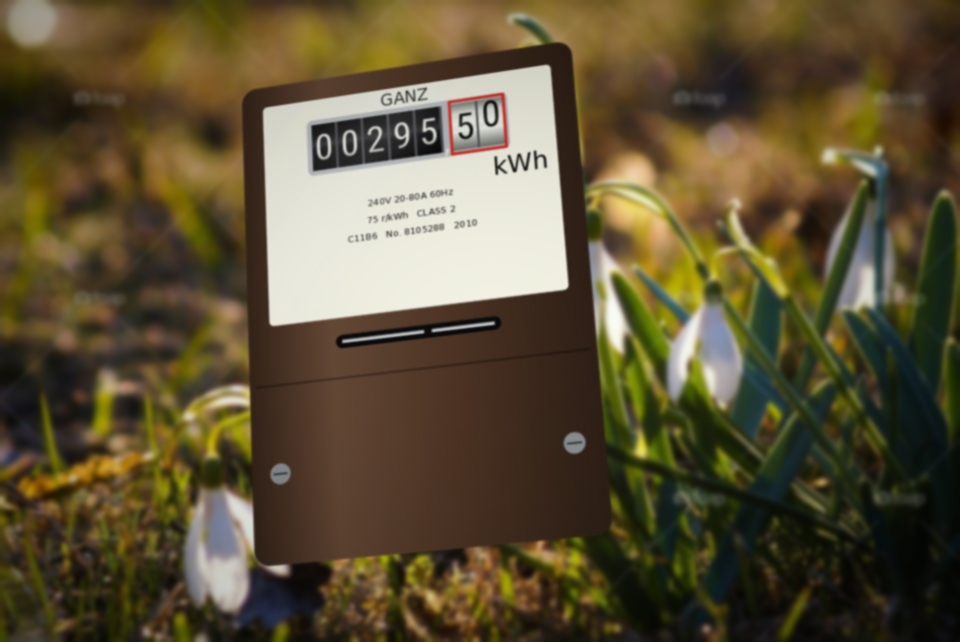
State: **295.50** kWh
